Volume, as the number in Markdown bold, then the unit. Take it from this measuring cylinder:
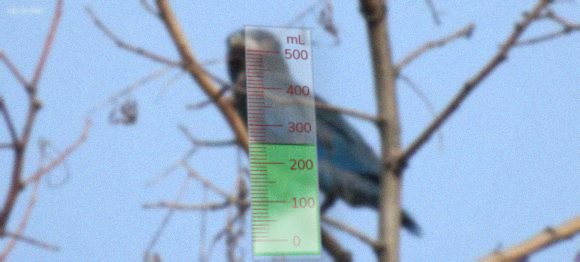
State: **250** mL
